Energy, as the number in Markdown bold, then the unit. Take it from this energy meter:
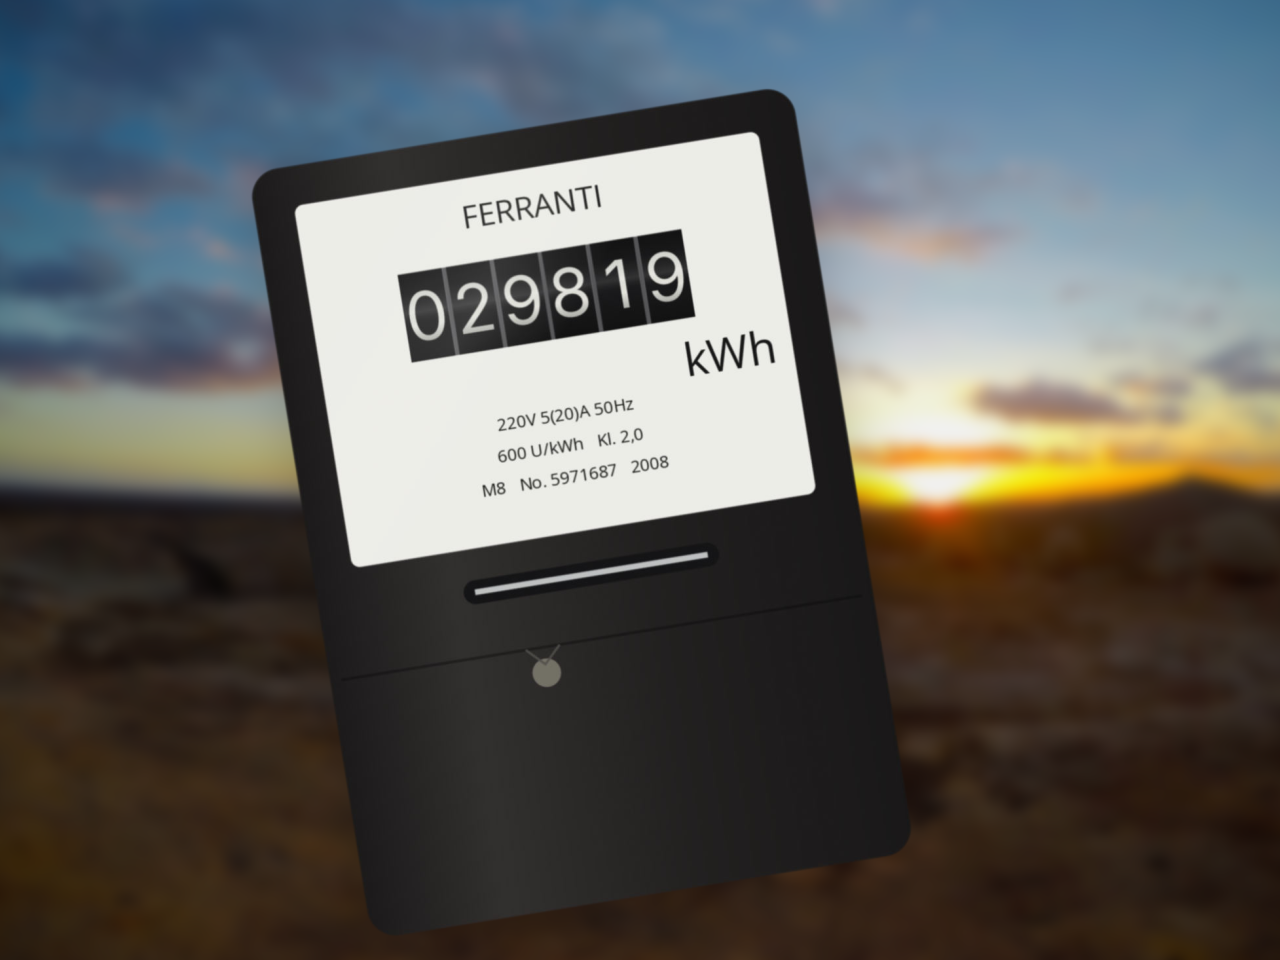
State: **29819** kWh
